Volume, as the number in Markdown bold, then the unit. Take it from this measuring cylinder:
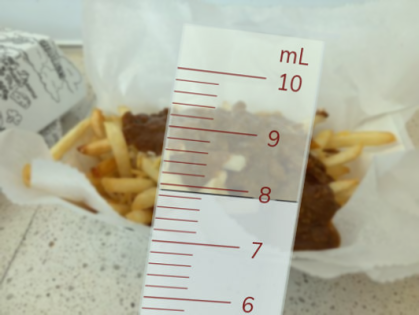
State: **7.9** mL
